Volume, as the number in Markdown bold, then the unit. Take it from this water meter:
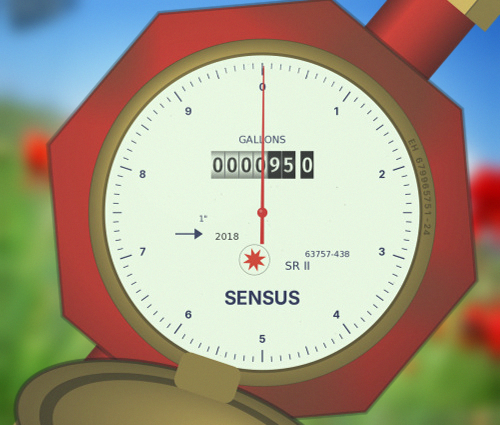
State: **950.0** gal
